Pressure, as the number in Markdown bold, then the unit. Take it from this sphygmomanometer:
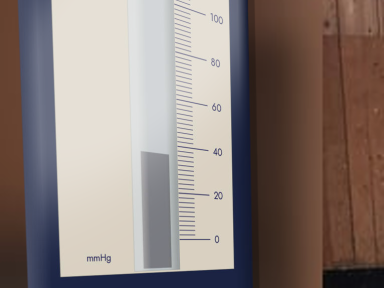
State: **36** mmHg
